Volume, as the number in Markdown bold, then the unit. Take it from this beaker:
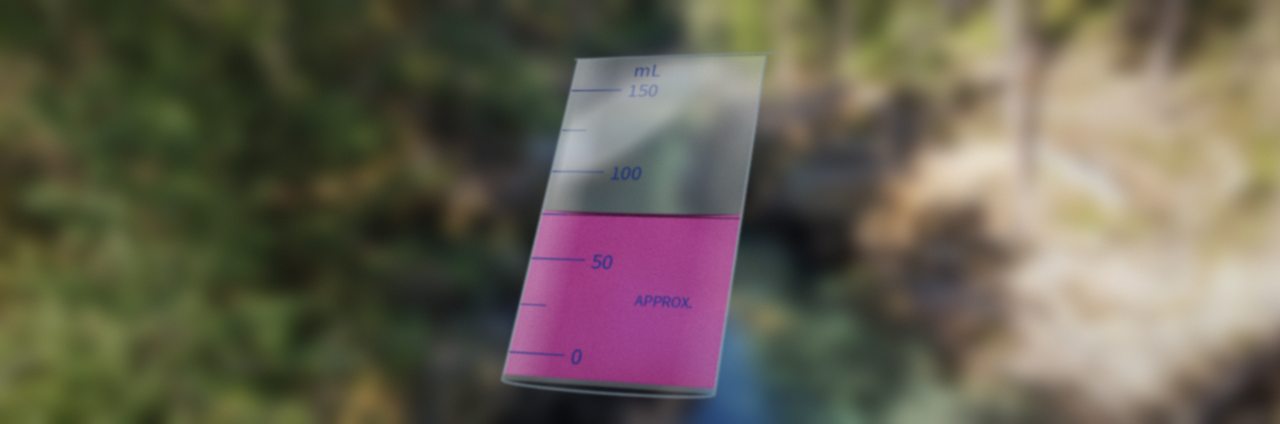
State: **75** mL
